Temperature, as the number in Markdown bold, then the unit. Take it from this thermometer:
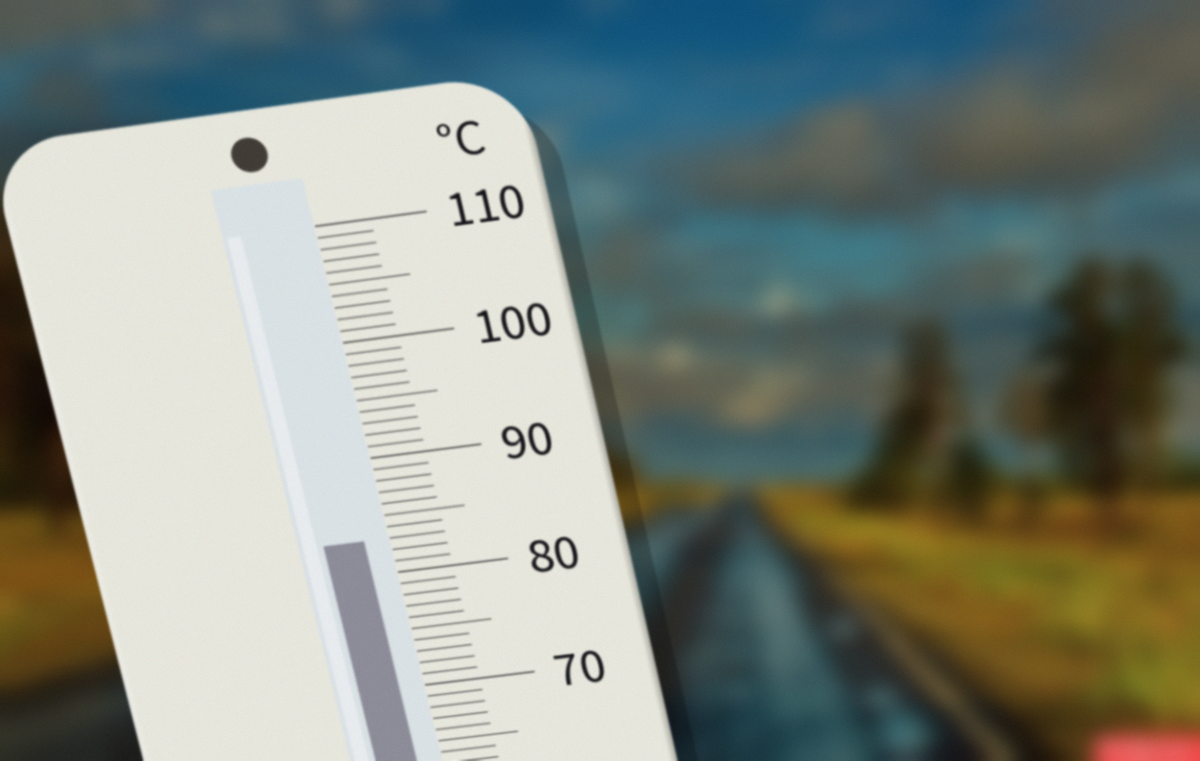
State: **83** °C
